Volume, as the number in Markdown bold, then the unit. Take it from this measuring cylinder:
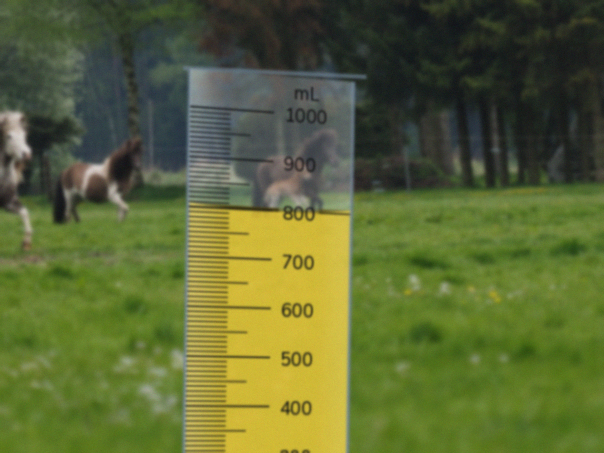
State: **800** mL
